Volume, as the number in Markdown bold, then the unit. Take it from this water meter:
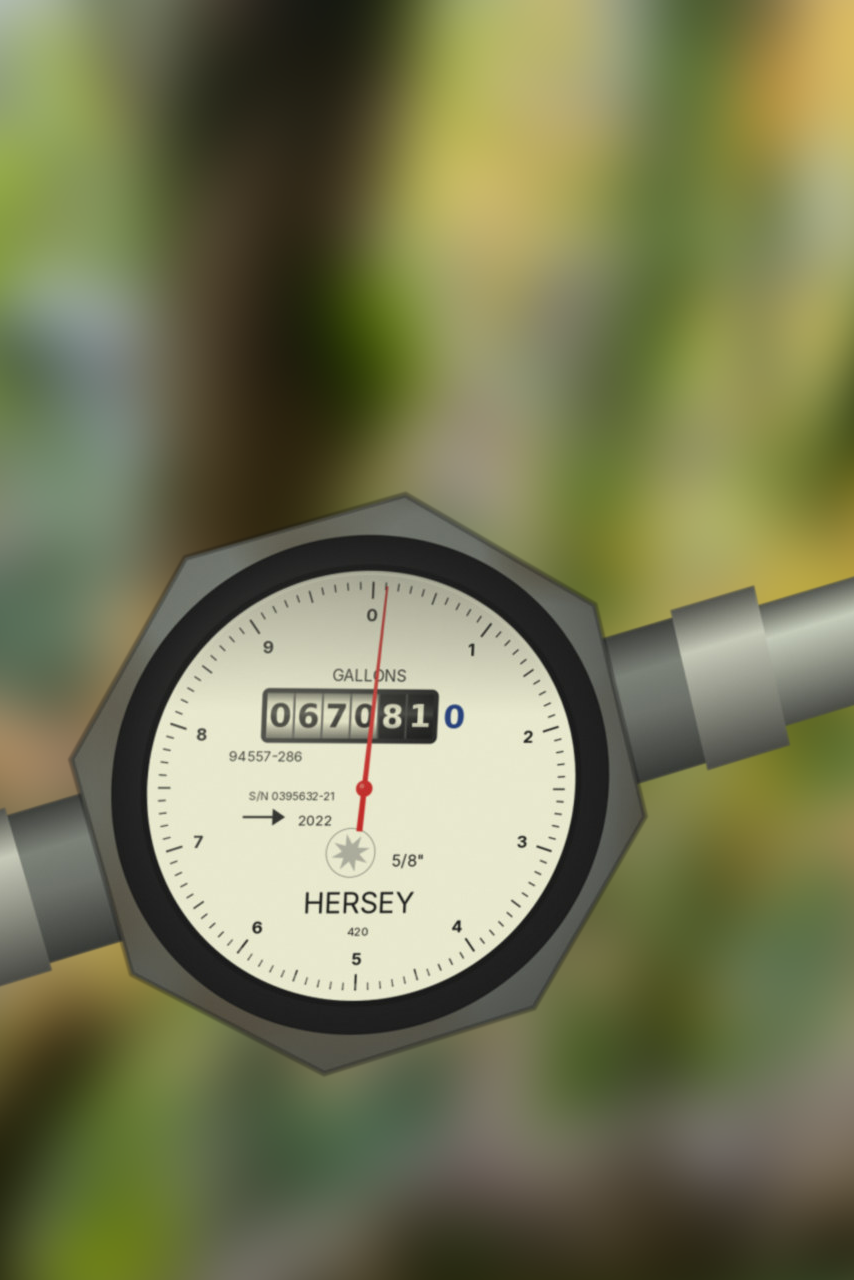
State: **670810.1** gal
